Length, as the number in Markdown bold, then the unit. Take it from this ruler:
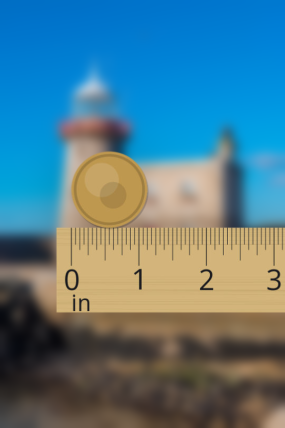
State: **1.125** in
